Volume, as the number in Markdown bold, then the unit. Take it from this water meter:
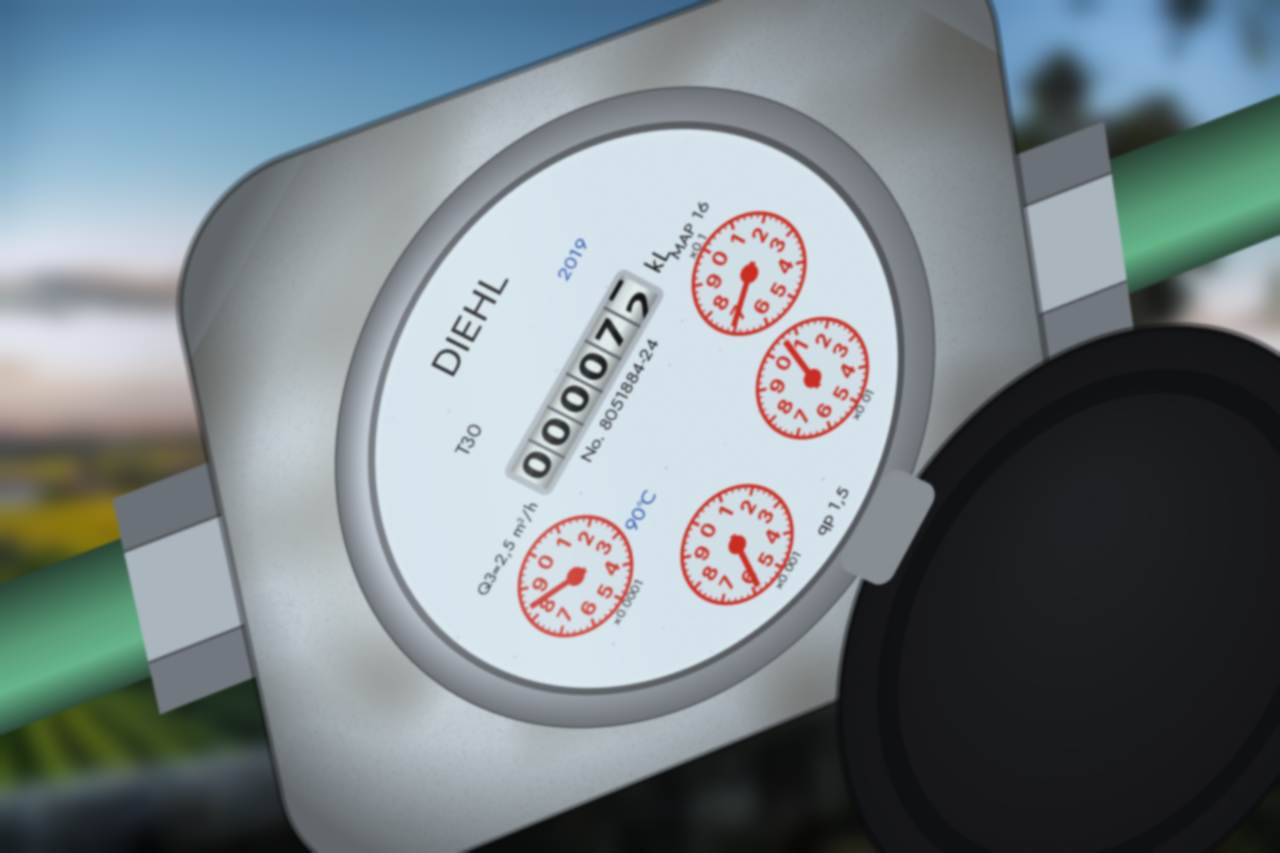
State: **71.7058** kL
